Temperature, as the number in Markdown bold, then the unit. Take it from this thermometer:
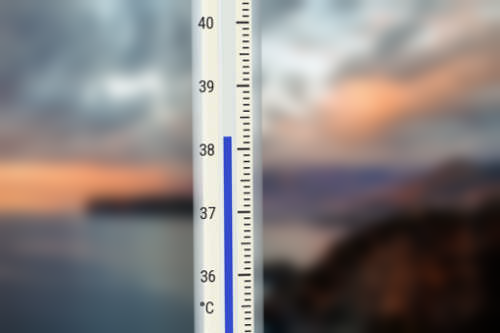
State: **38.2** °C
